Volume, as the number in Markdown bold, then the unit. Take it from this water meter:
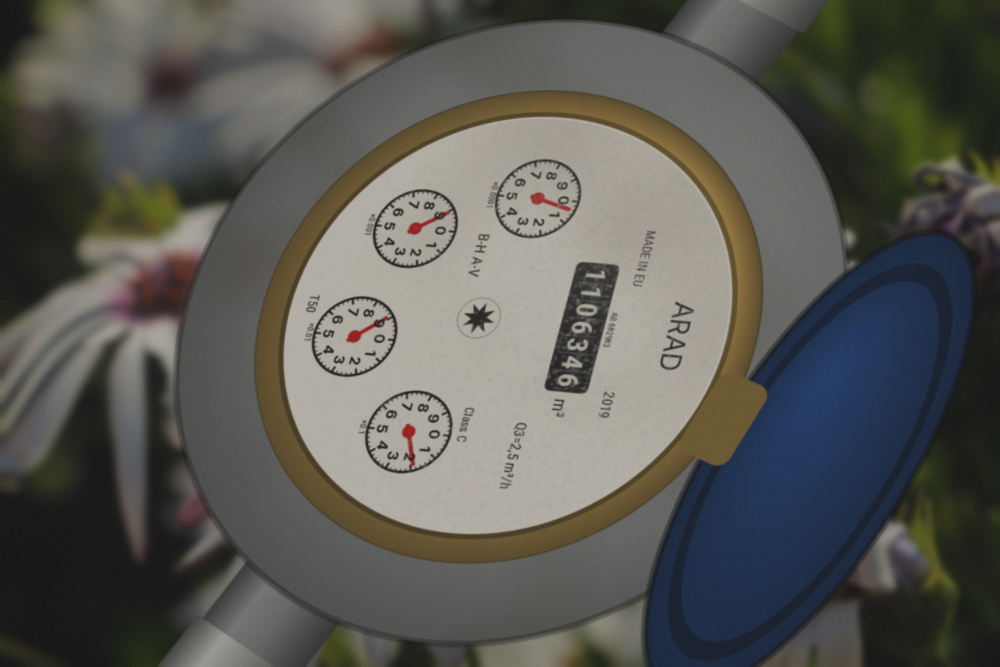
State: **1106346.1890** m³
